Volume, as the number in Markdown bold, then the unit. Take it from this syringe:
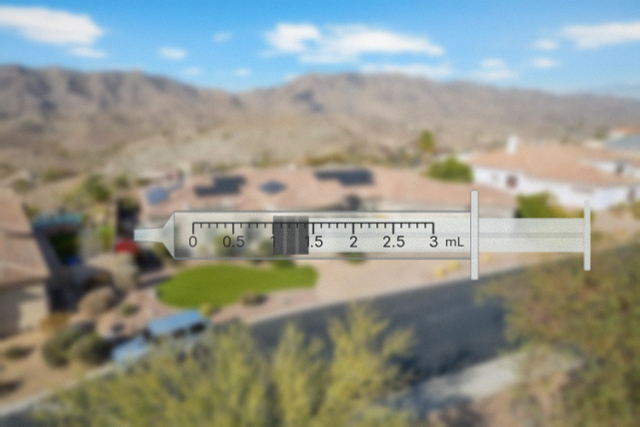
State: **1** mL
